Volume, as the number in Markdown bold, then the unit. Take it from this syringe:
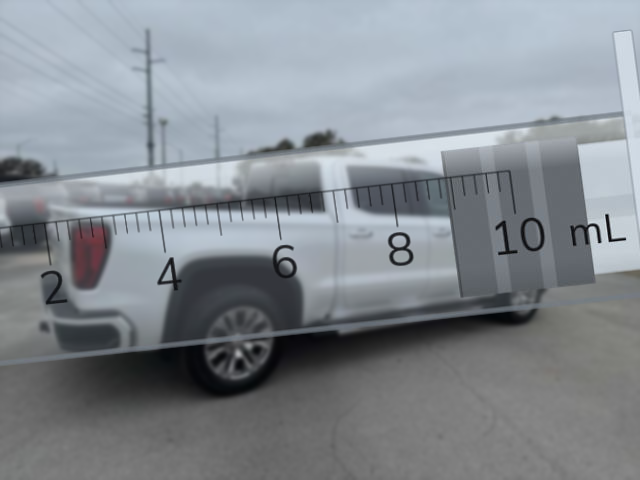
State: **8.9** mL
